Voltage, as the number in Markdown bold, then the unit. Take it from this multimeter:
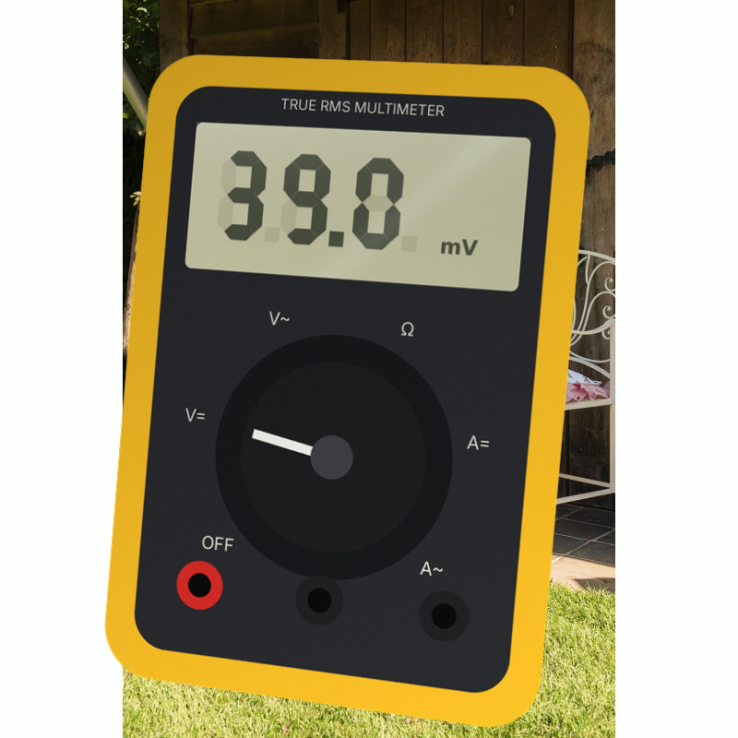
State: **39.0** mV
